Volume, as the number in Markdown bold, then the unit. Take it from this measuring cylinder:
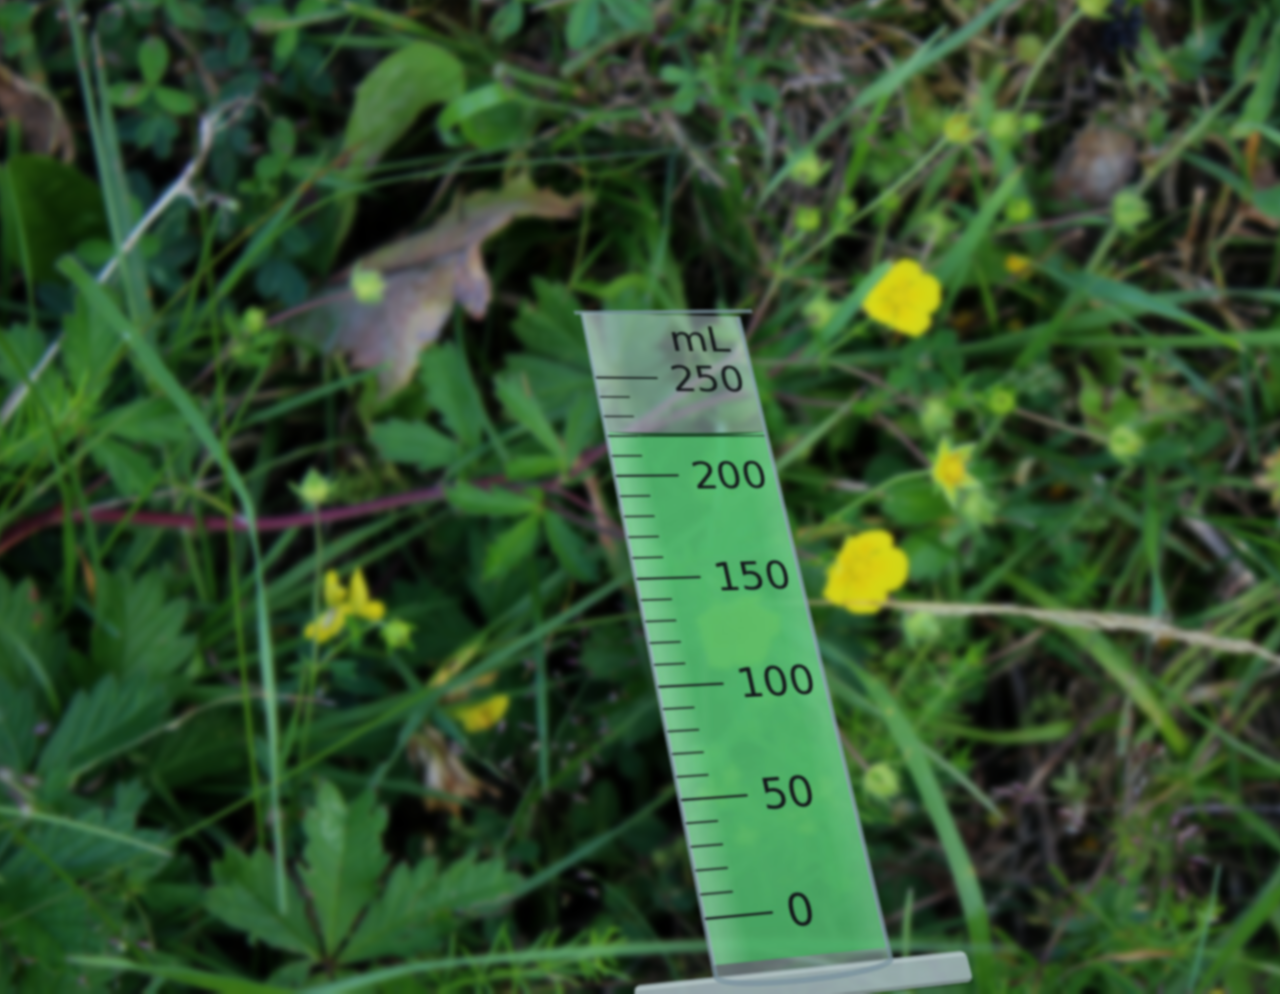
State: **220** mL
